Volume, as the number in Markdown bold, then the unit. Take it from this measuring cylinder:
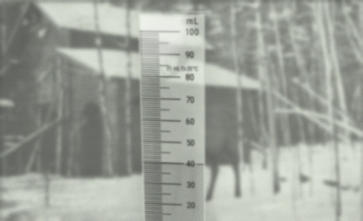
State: **40** mL
